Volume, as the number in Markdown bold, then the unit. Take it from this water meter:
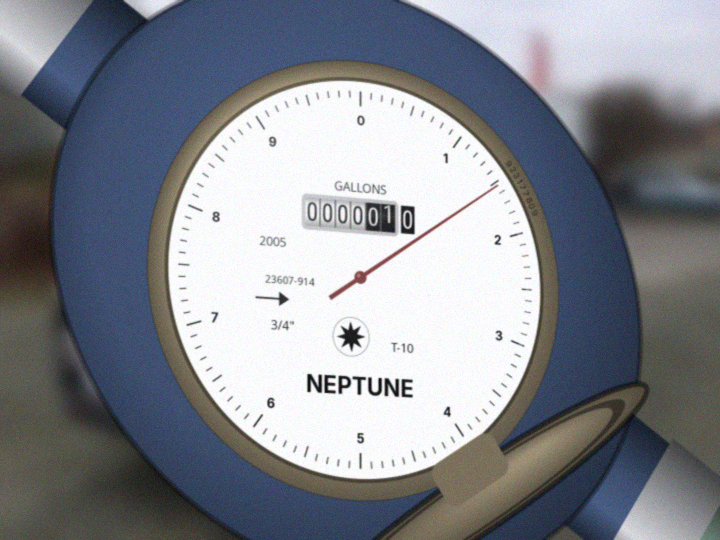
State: **11.5** gal
